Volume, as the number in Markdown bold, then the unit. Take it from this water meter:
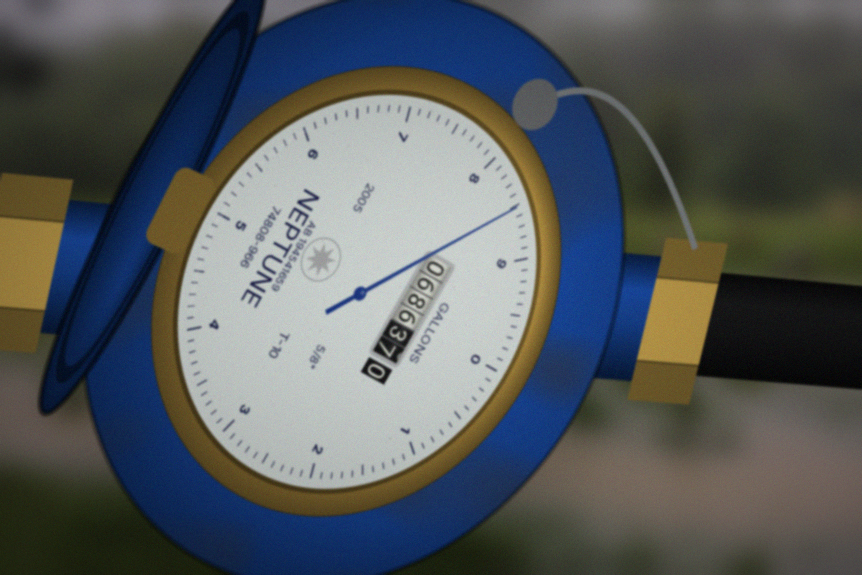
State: **686368.5** gal
